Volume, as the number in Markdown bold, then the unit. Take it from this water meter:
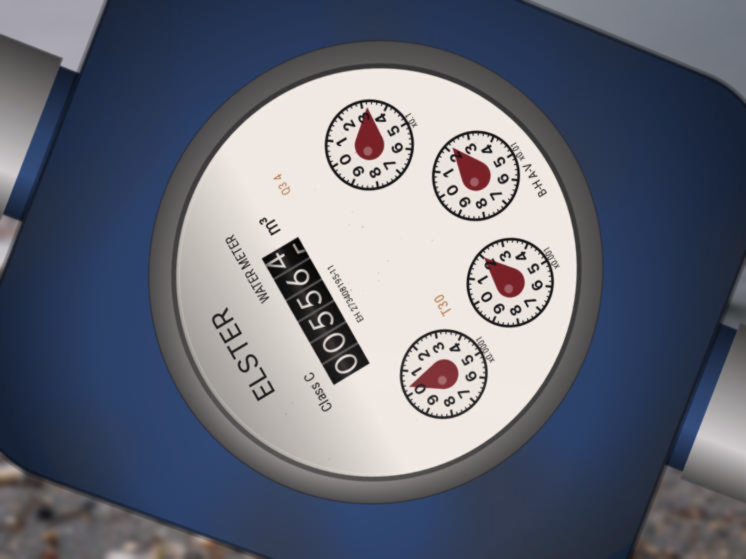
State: **5564.3220** m³
